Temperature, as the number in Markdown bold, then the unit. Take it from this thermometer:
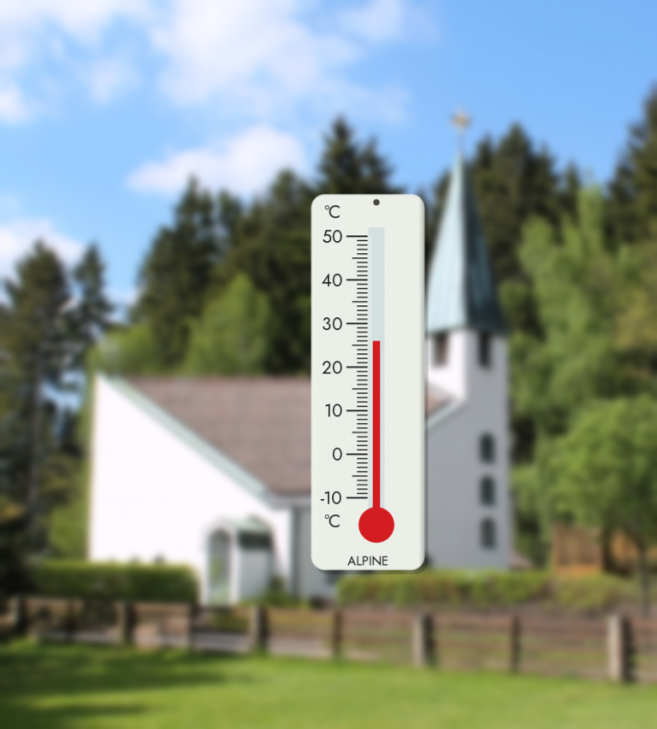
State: **26** °C
